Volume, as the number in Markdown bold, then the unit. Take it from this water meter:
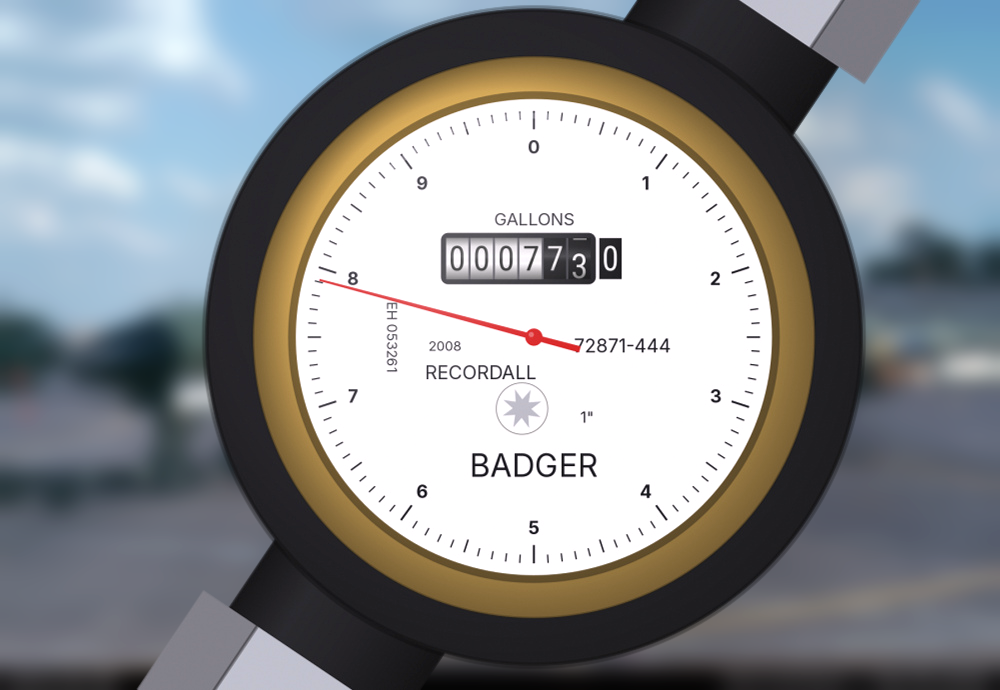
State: **7727.9** gal
